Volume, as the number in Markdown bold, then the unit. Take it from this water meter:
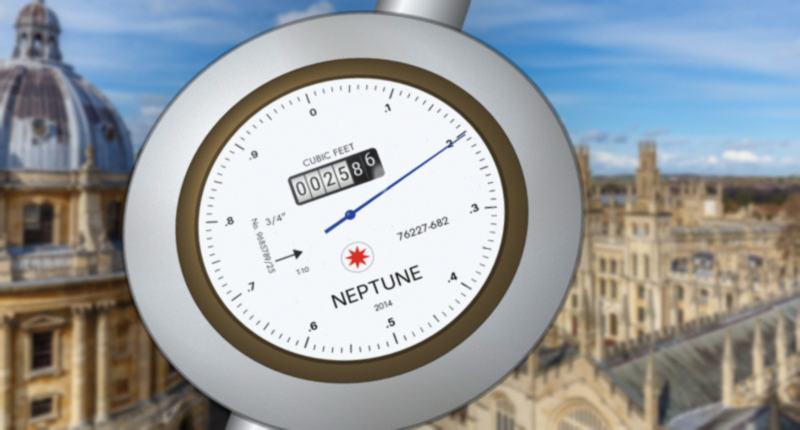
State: **2586.20** ft³
